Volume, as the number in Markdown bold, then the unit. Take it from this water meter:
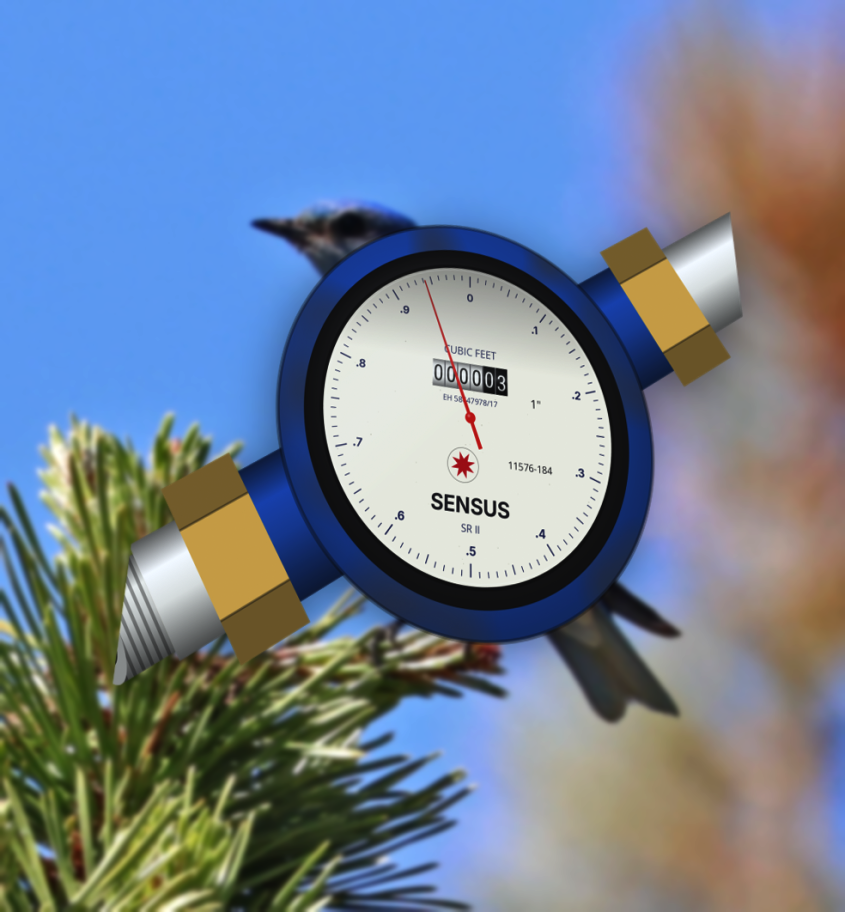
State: **2.94** ft³
